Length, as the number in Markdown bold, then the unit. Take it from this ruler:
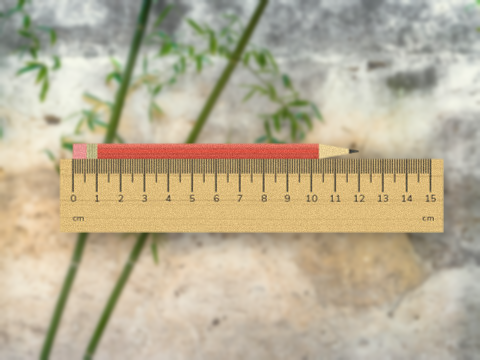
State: **12** cm
